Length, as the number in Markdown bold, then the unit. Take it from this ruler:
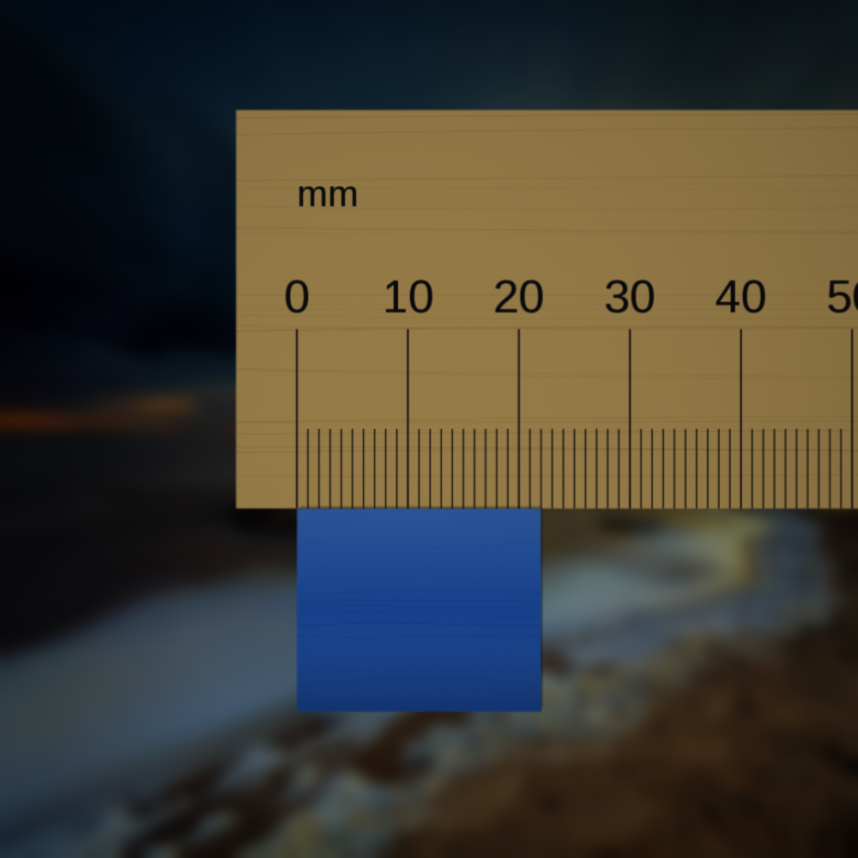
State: **22** mm
